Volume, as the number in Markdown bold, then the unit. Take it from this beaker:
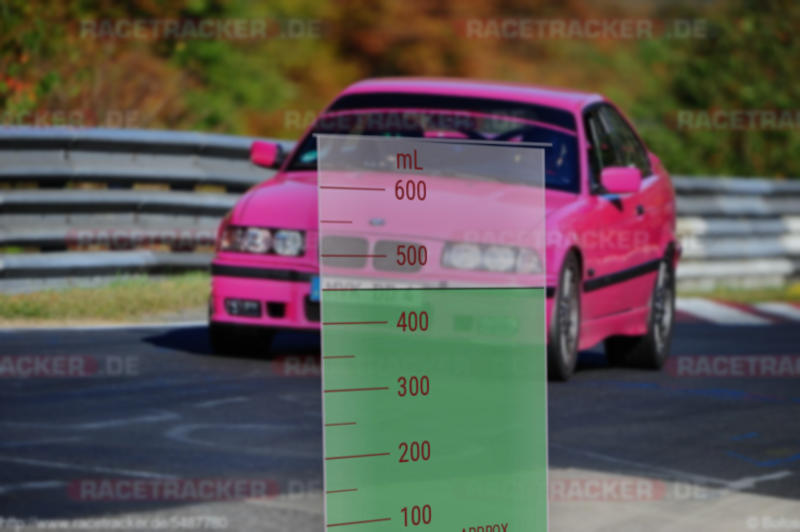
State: **450** mL
